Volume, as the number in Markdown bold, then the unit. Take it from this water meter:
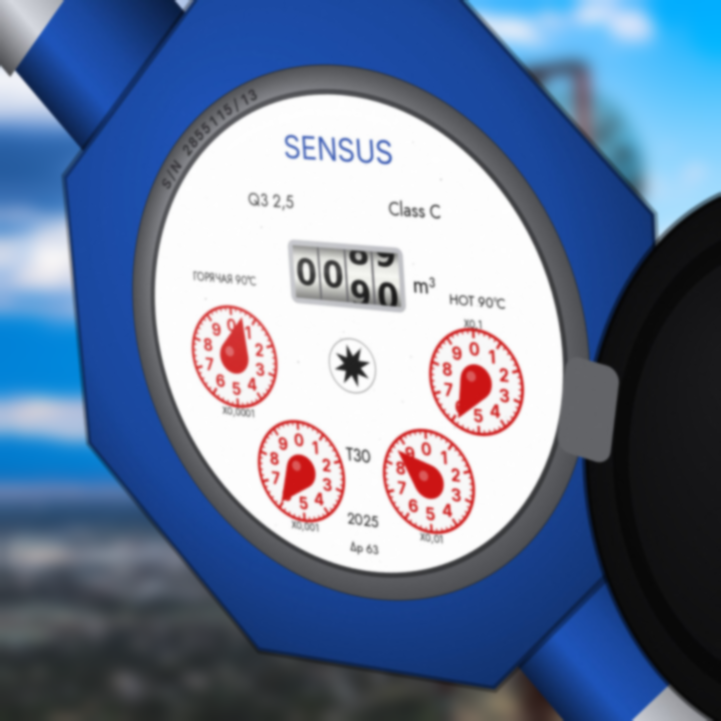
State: **89.5860** m³
